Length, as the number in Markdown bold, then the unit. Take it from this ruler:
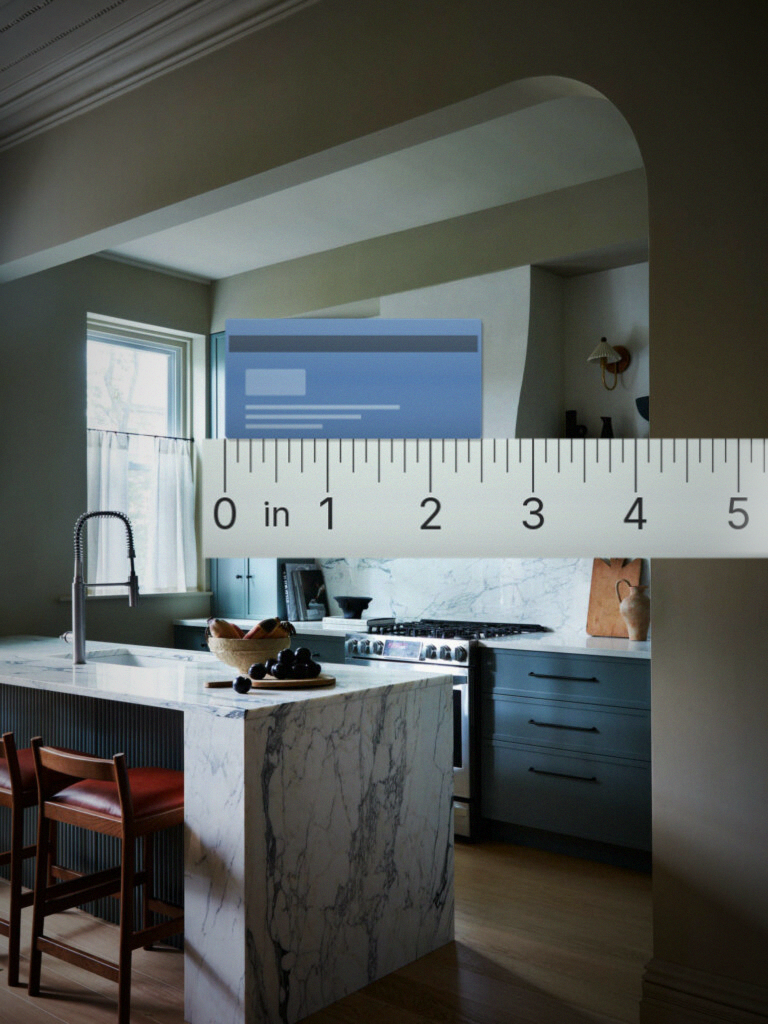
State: **2.5** in
